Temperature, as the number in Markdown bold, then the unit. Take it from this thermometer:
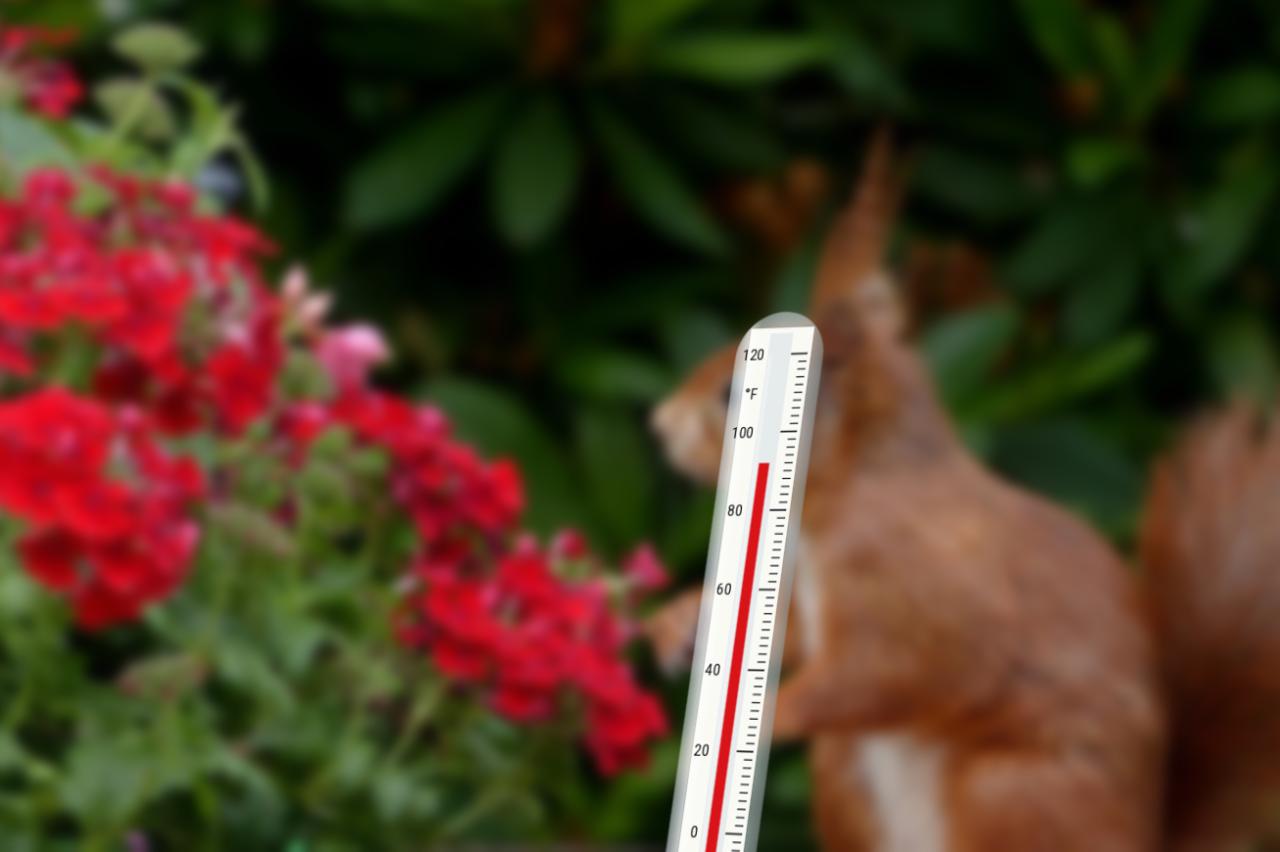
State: **92** °F
